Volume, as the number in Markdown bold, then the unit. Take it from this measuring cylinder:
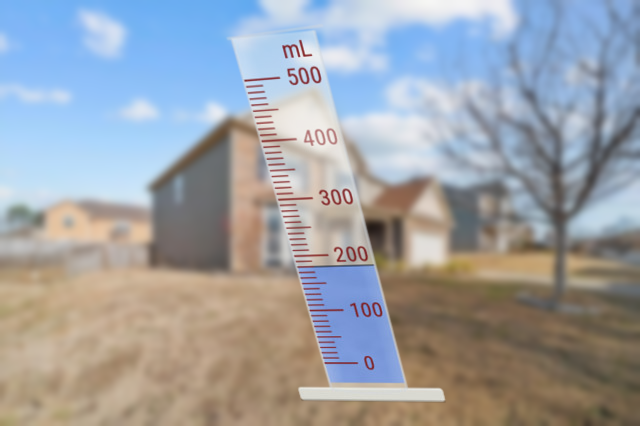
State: **180** mL
